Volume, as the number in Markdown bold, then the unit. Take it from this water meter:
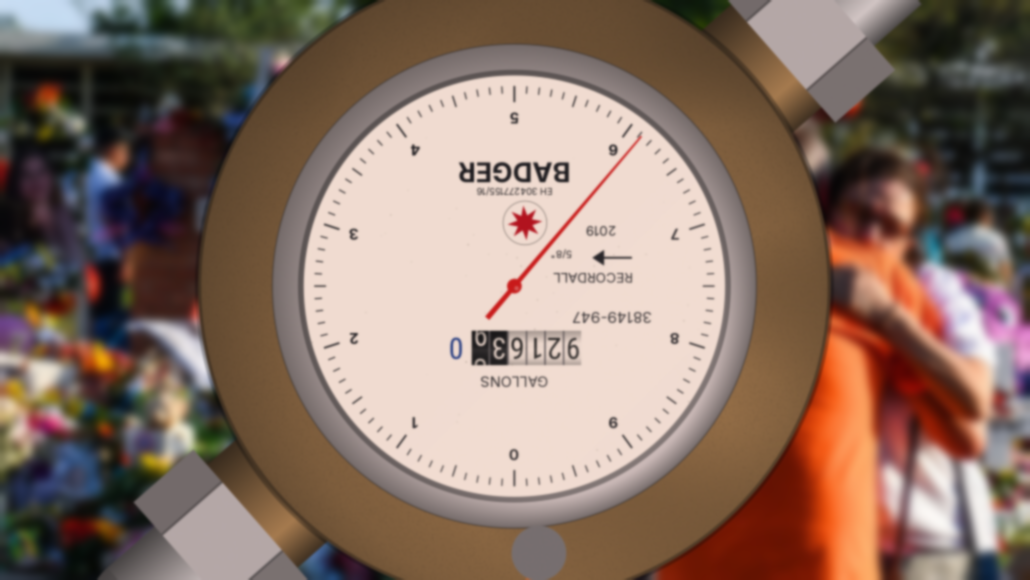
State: **9216386.1** gal
